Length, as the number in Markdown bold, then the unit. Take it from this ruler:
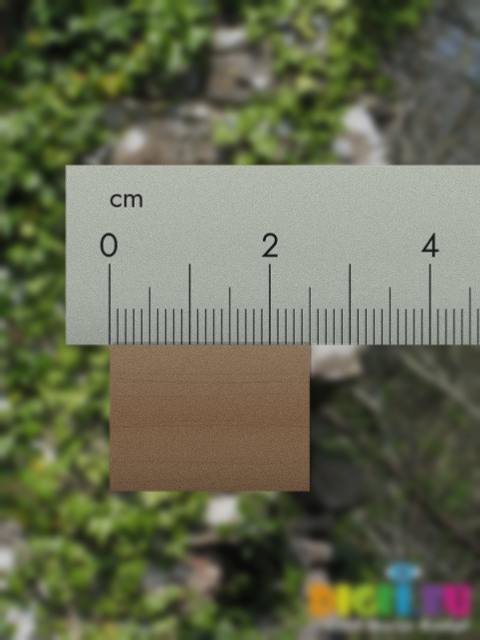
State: **2.5** cm
